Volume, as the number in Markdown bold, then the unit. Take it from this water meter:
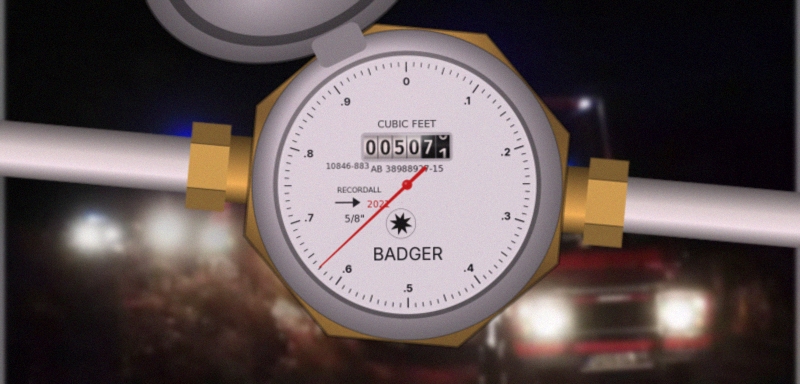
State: **5070.63** ft³
